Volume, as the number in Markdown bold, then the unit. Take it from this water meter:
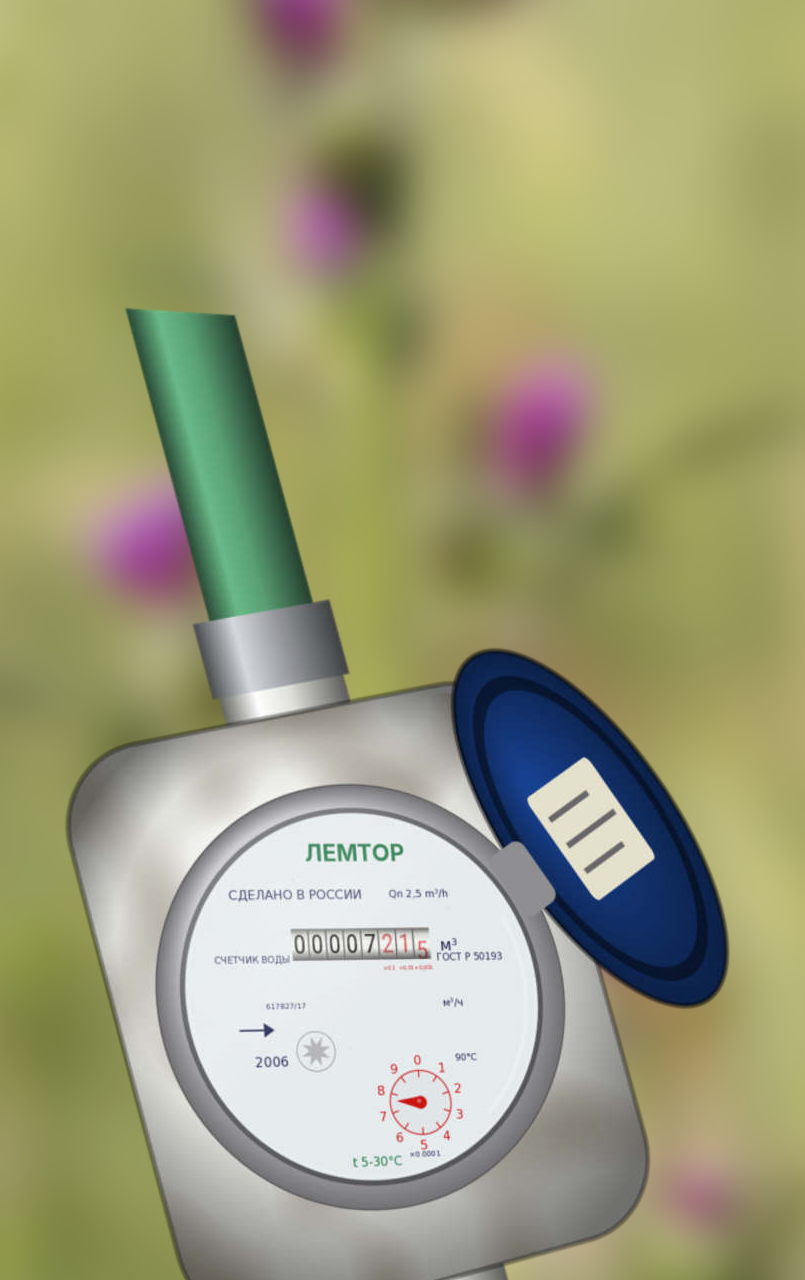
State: **7.2147** m³
